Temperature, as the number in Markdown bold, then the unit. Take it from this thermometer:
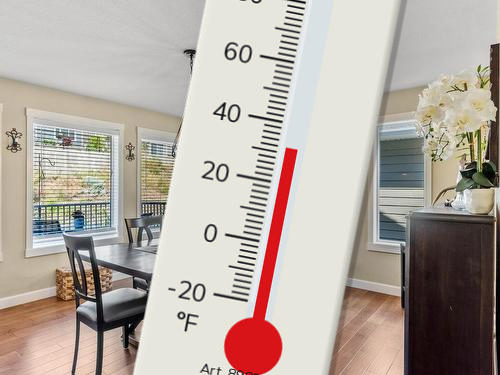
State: **32** °F
